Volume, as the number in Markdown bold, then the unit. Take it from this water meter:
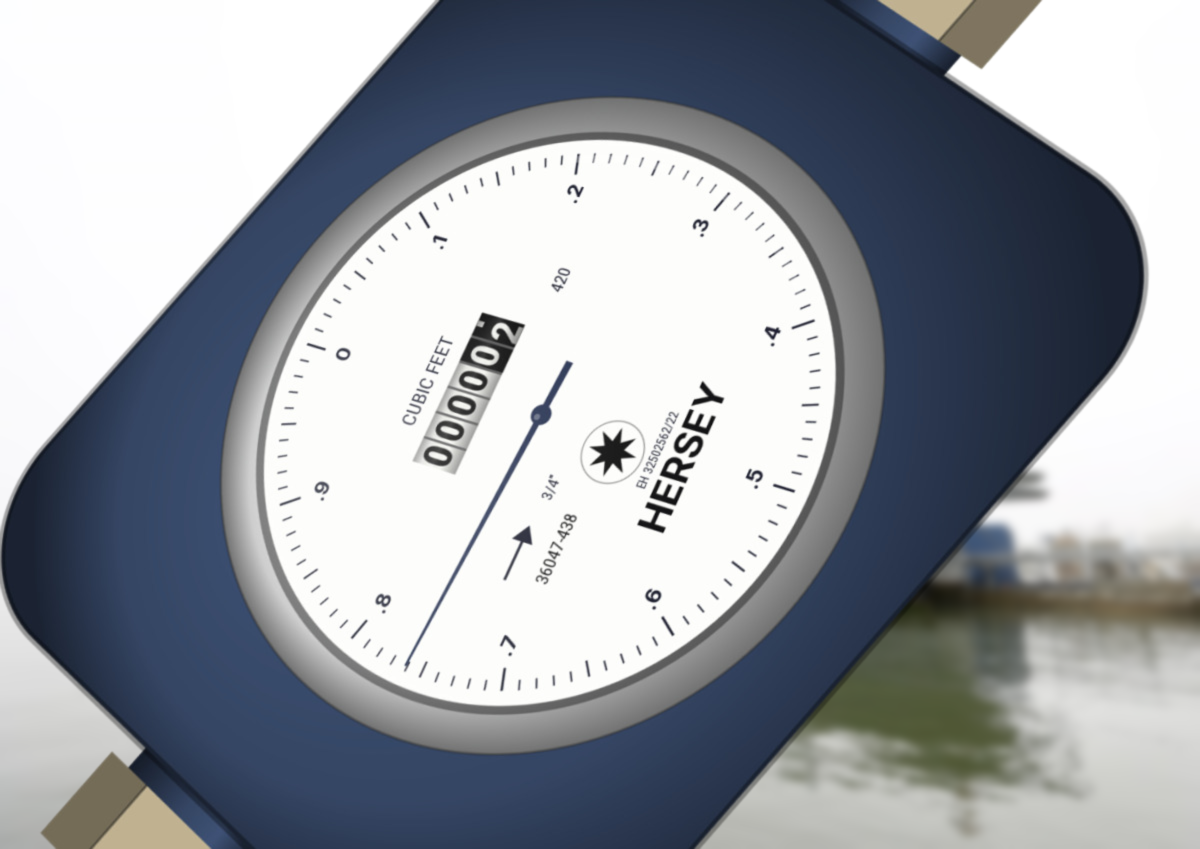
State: **1.76** ft³
